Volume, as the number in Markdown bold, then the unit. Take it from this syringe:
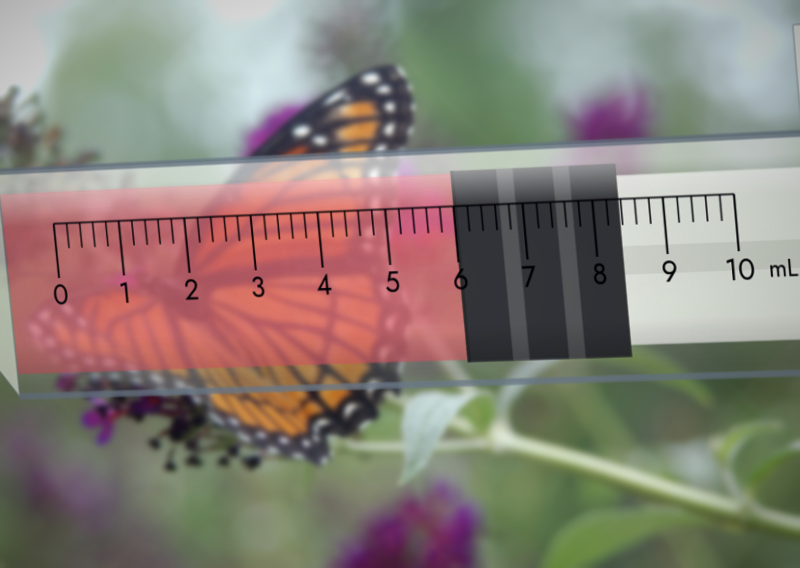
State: **6** mL
